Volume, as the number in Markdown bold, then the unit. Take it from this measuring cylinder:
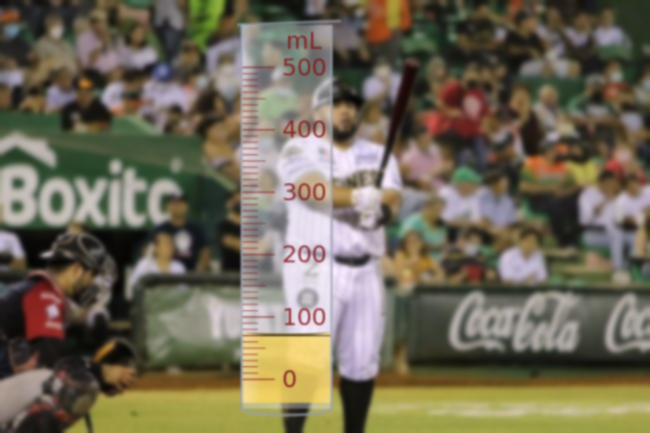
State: **70** mL
